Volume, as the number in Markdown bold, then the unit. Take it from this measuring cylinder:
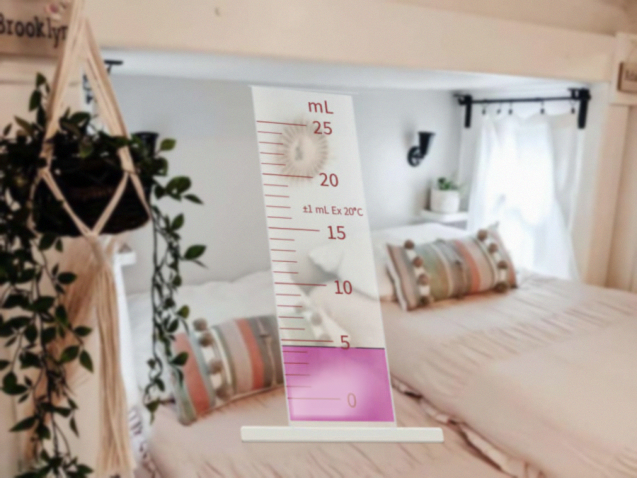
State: **4.5** mL
